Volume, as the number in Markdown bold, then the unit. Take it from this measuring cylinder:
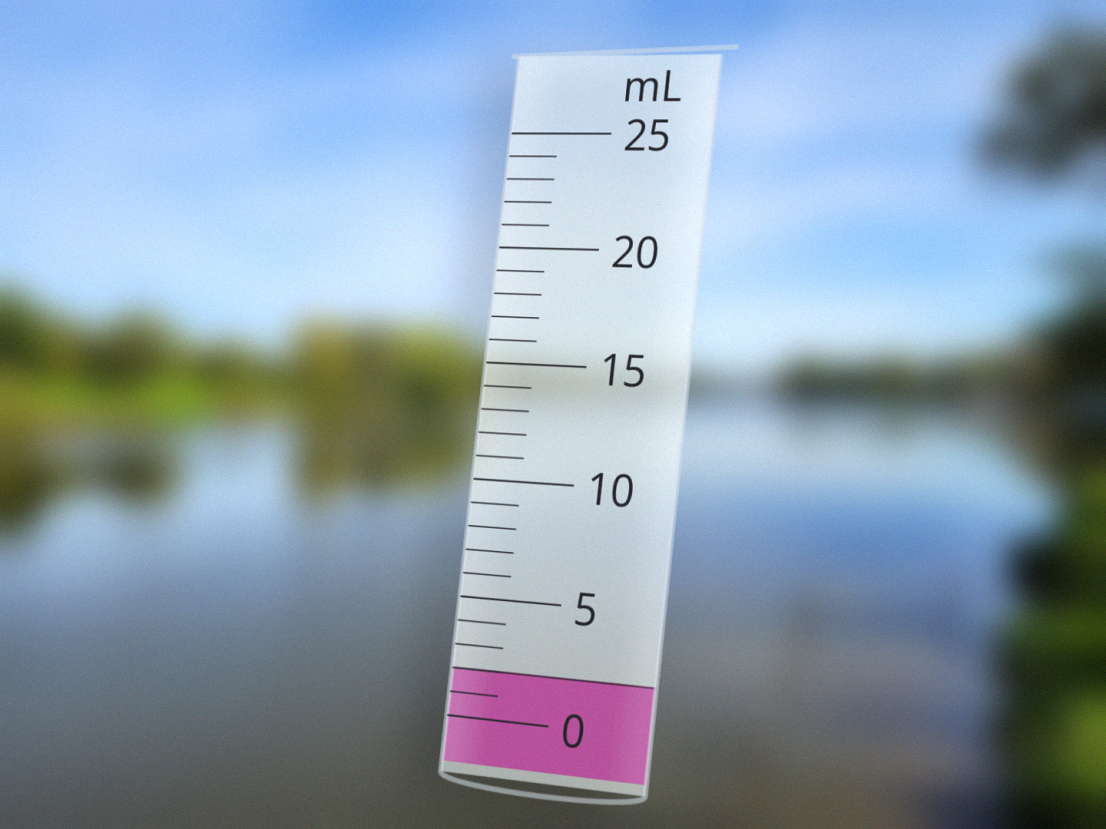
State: **2** mL
